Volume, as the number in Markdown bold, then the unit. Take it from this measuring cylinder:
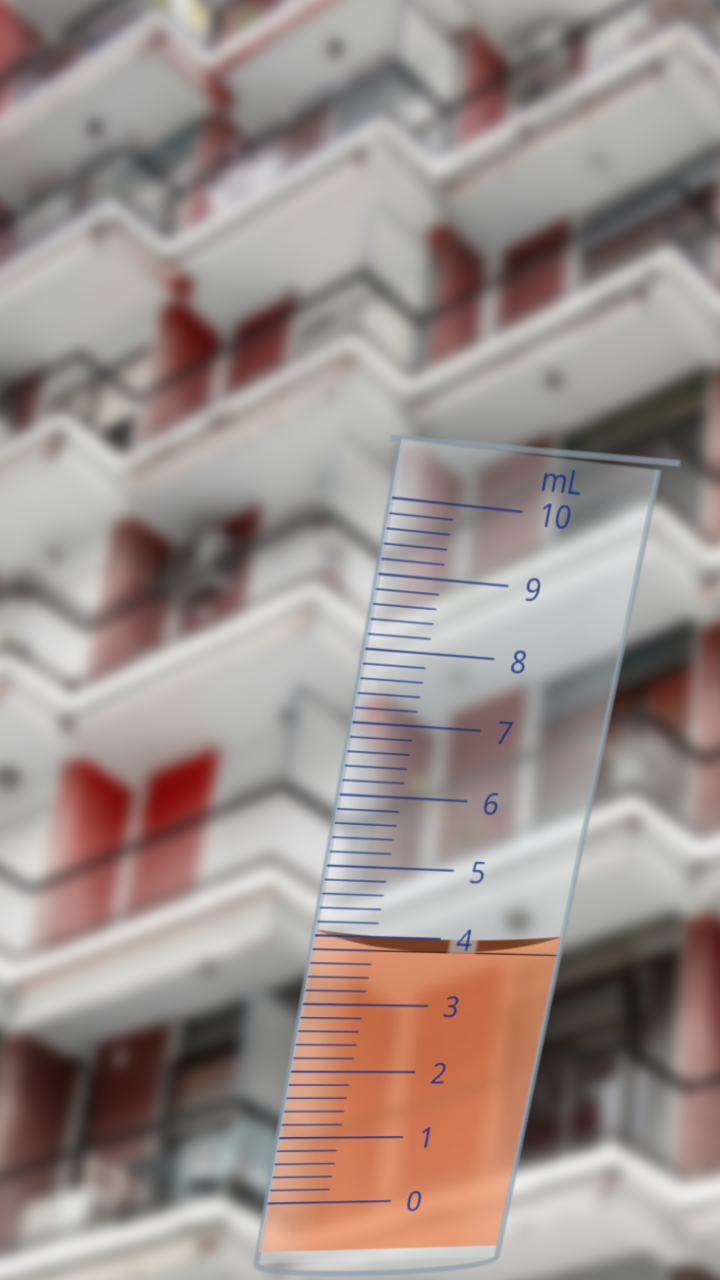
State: **3.8** mL
